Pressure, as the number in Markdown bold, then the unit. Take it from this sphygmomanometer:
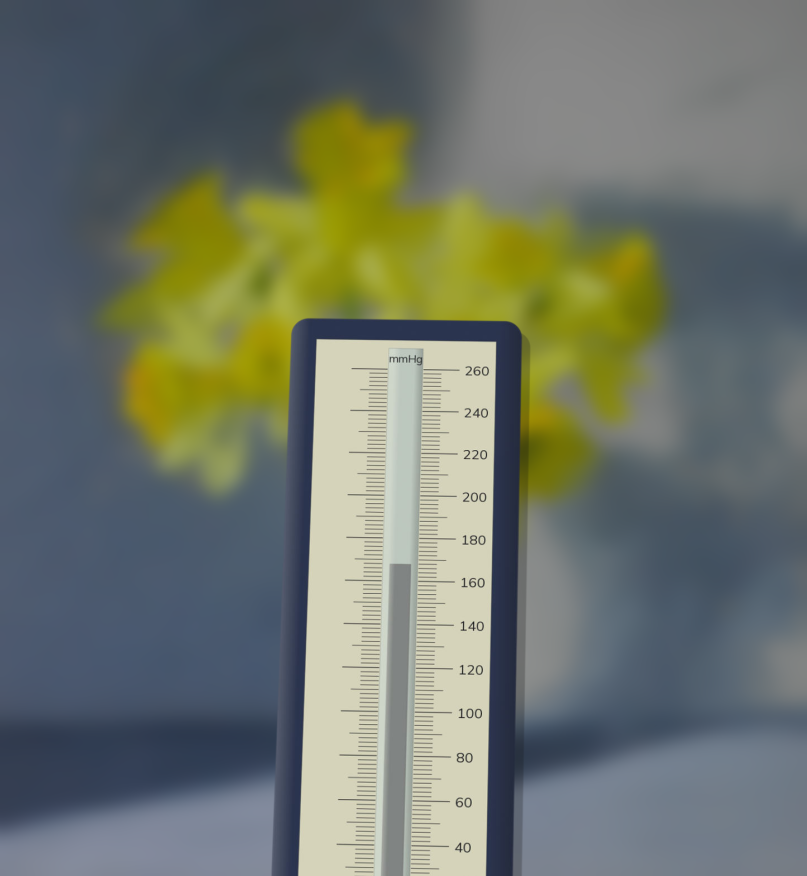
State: **168** mmHg
